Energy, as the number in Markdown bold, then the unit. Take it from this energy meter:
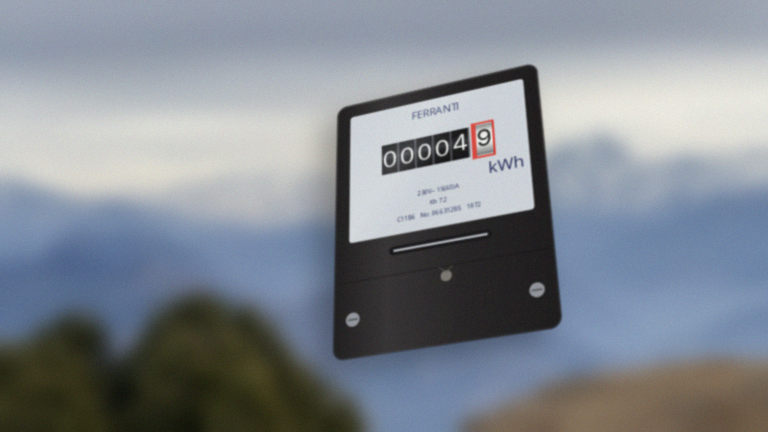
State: **4.9** kWh
